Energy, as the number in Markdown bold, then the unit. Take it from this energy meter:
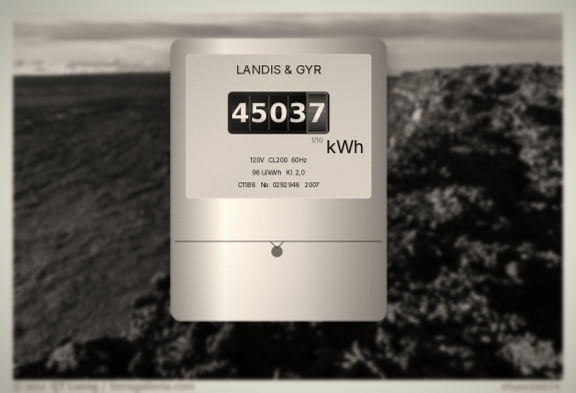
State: **4503.7** kWh
